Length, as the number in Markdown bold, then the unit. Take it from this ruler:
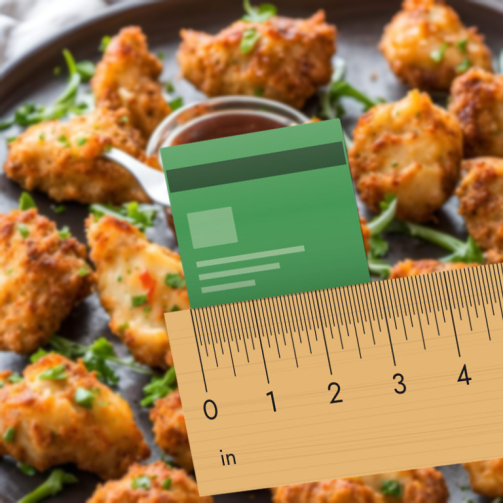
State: **2.875** in
